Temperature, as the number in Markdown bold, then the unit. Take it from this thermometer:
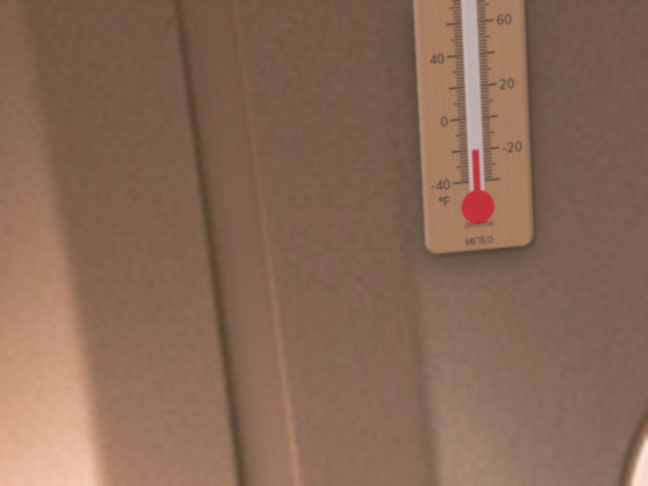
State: **-20** °F
